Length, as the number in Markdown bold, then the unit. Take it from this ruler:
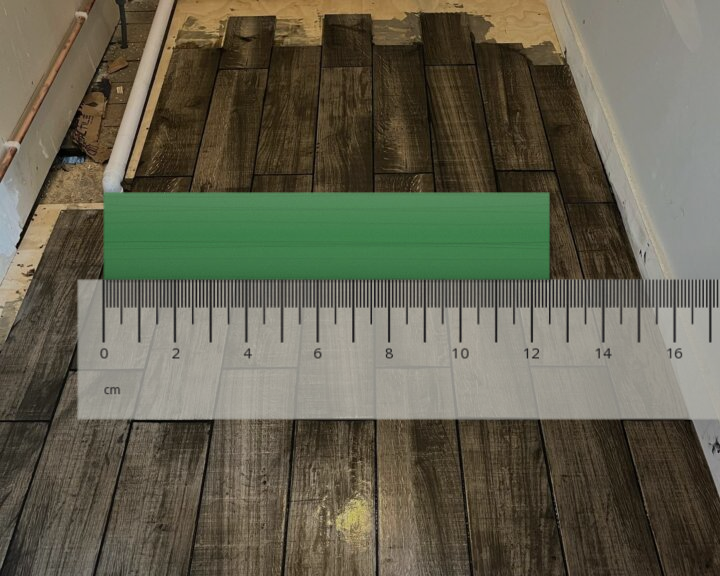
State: **12.5** cm
